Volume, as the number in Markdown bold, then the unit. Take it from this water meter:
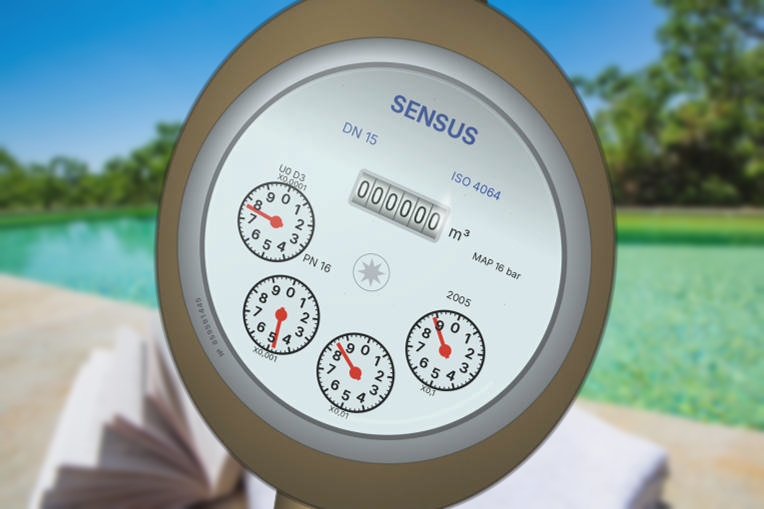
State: **0.8847** m³
